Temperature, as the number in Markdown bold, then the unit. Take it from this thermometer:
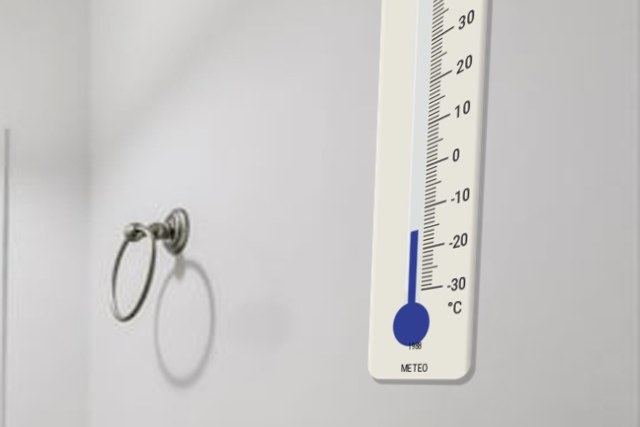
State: **-15** °C
